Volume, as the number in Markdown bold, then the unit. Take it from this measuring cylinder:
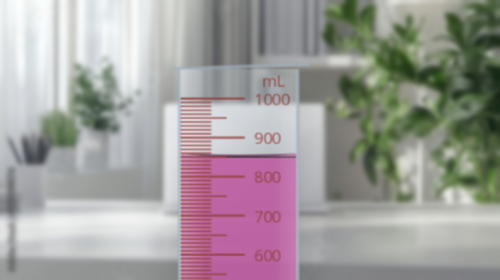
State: **850** mL
